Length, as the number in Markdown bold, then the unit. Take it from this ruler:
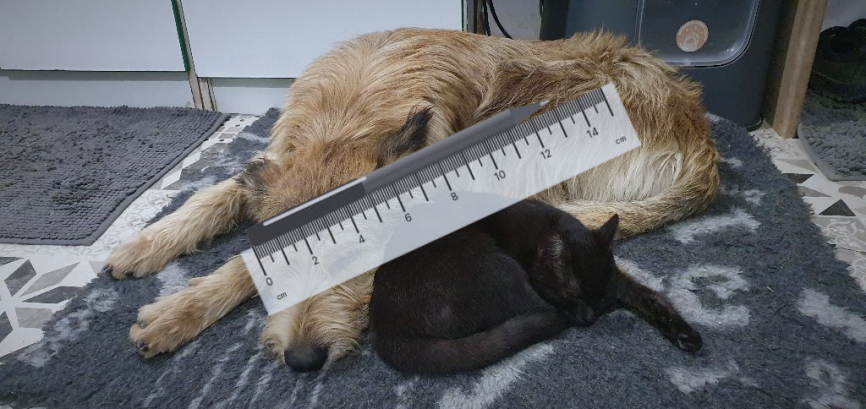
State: **13** cm
